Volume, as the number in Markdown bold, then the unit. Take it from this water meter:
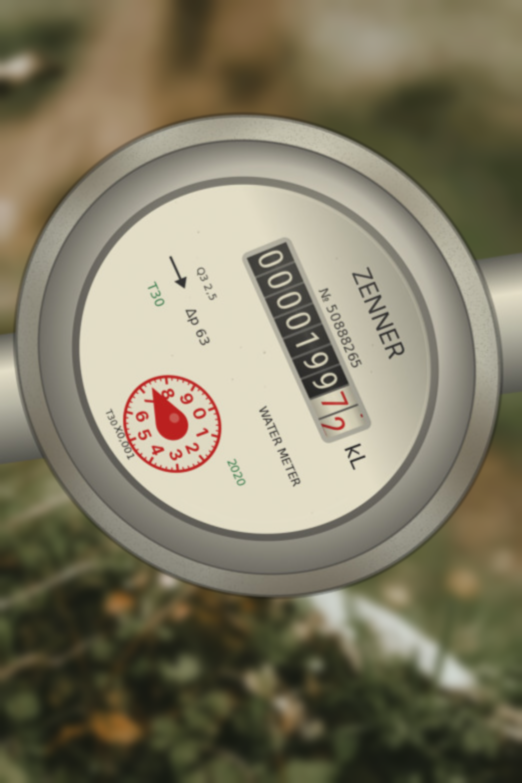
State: **199.717** kL
